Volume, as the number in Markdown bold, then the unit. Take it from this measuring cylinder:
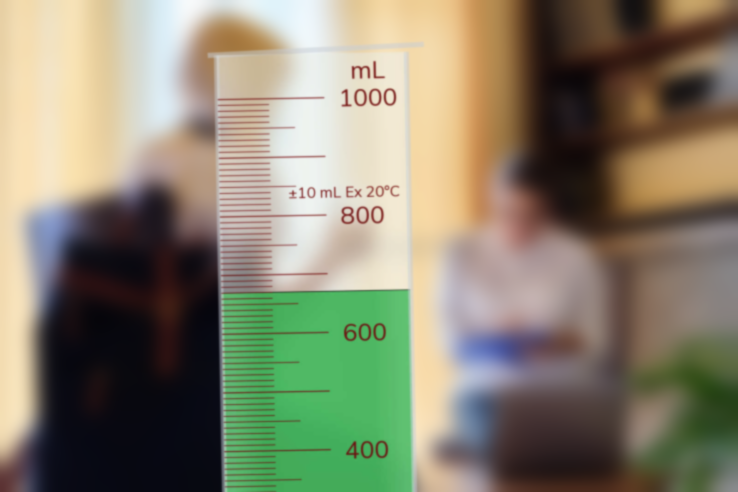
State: **670** mL
